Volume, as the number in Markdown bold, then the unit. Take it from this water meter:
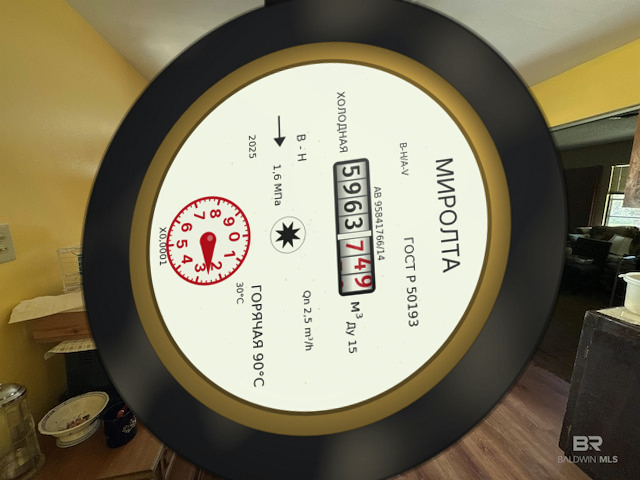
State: **5963.7492** m³
